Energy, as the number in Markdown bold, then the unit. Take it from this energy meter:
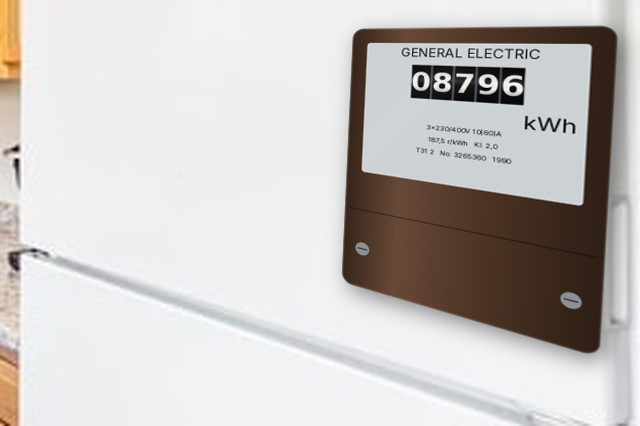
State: **8796** kWh
